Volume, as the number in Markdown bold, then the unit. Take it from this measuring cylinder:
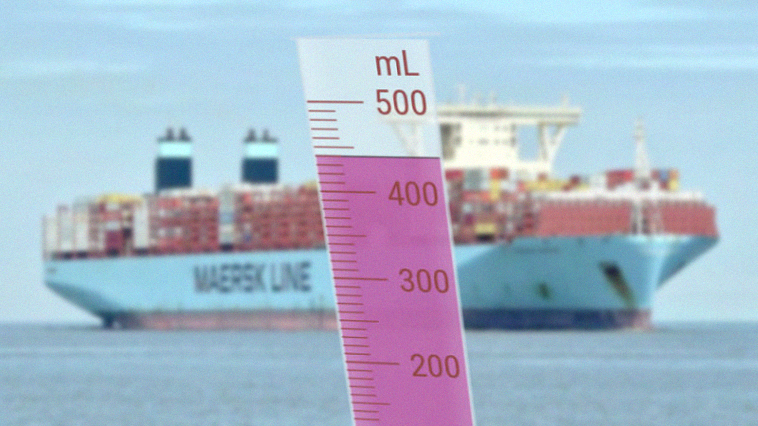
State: **440** mL
